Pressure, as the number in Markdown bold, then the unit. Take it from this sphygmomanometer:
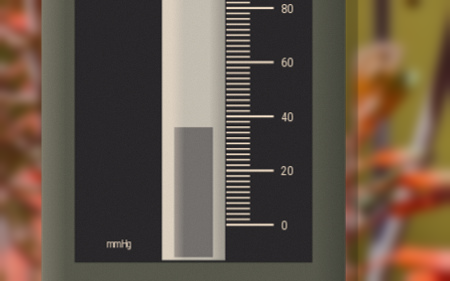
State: **36** mmHg
